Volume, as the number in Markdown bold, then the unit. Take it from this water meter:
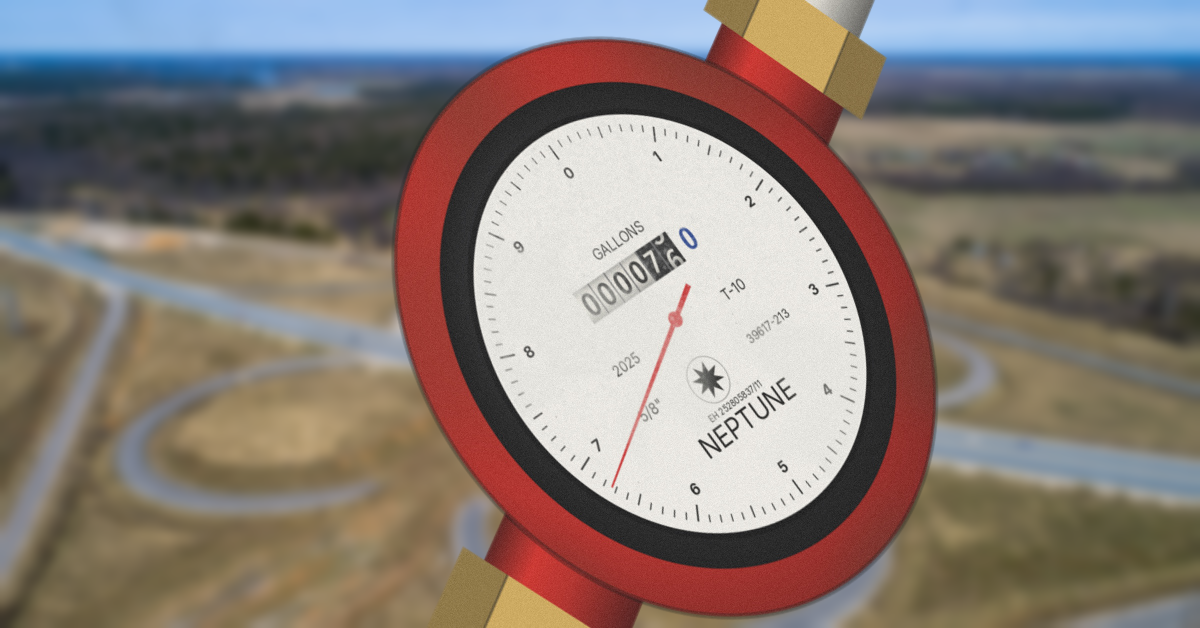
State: **756.7** gal
